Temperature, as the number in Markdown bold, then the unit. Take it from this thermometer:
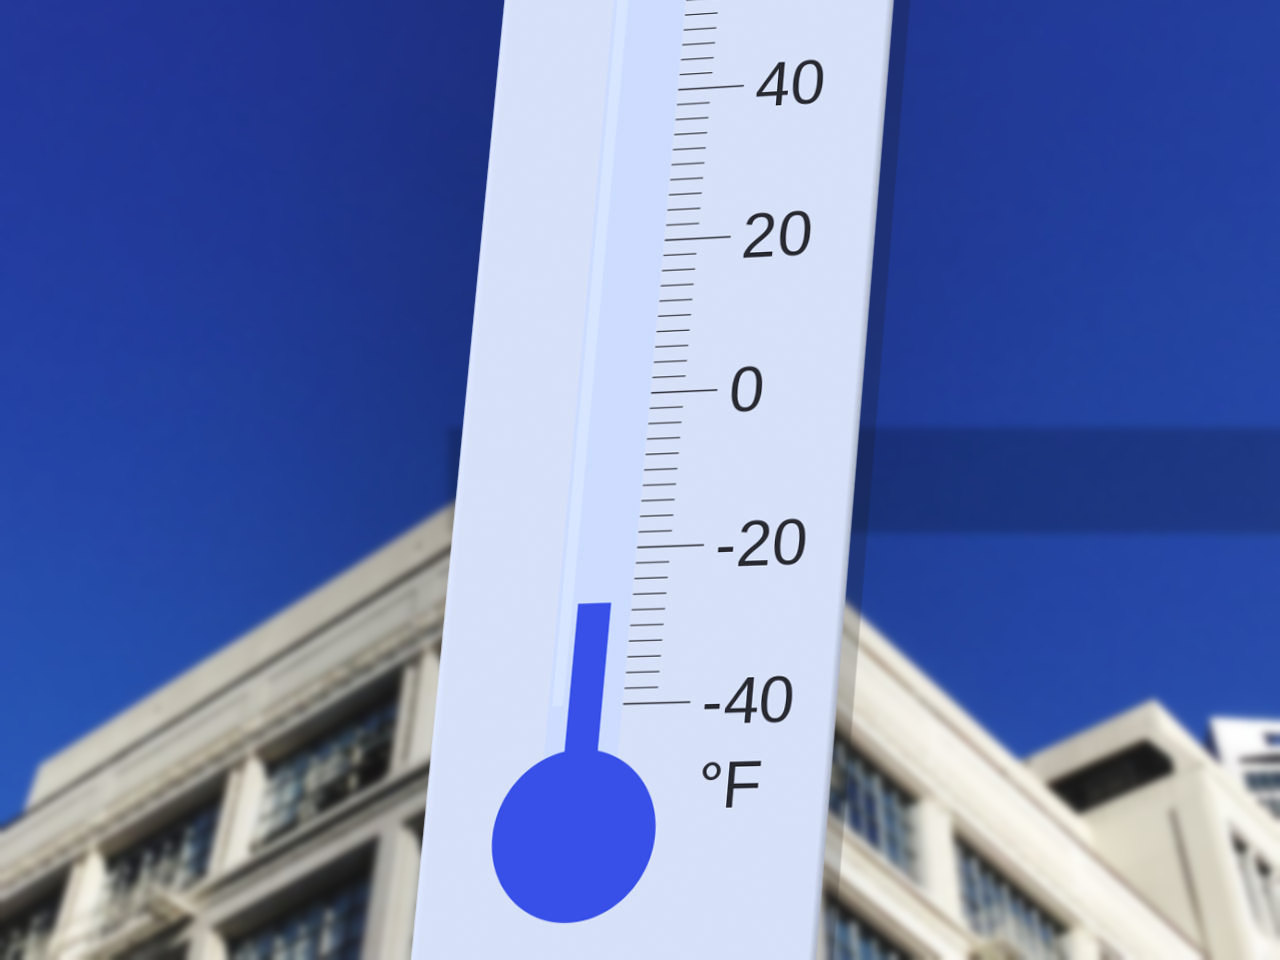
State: **-27** °F
